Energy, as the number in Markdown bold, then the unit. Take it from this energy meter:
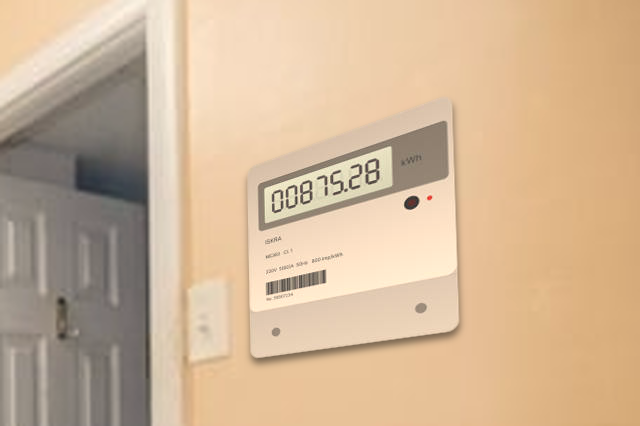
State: **875.28** kWh
